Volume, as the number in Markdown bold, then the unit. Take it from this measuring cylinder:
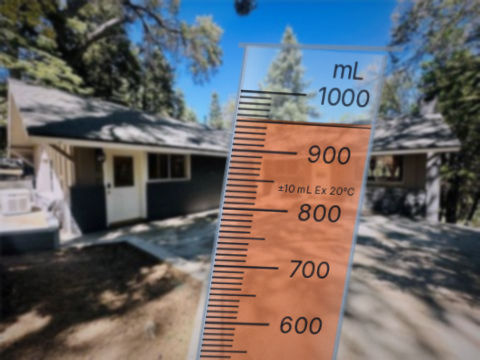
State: **950** mL
